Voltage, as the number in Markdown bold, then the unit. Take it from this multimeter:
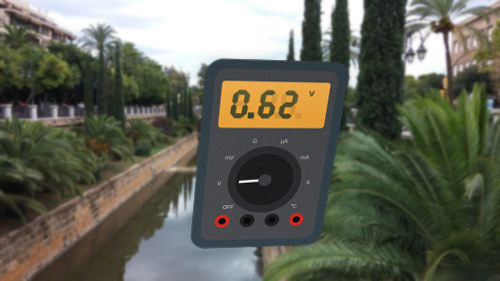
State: **0.62** V
